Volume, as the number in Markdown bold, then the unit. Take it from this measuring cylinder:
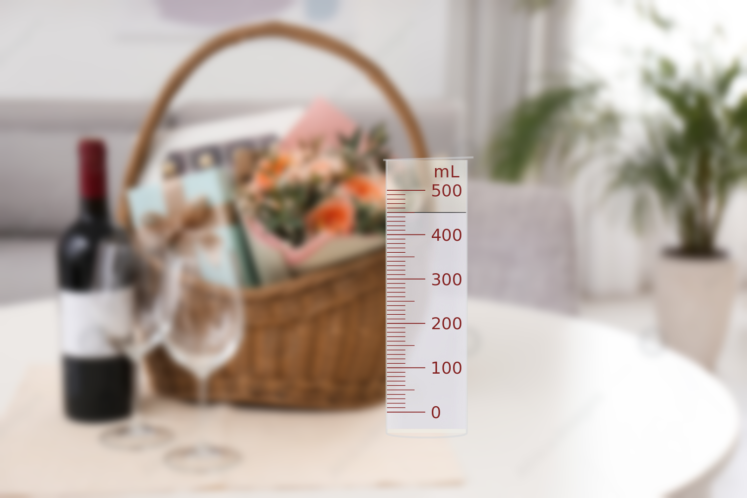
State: **450** mL
